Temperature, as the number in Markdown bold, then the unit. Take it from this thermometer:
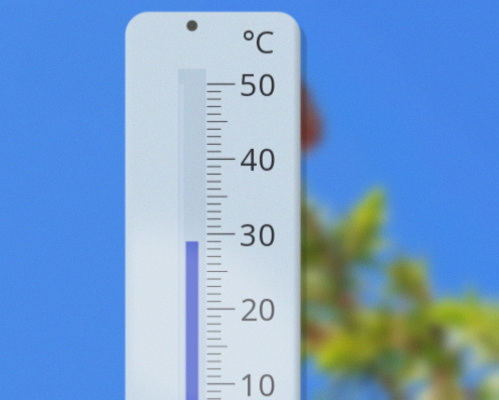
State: **29** °C
